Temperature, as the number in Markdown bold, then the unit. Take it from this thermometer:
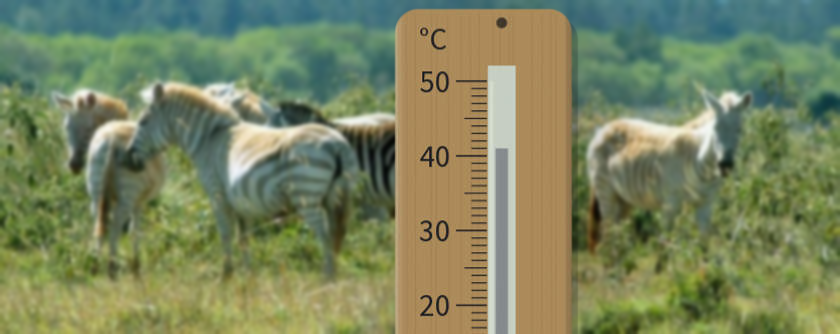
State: **41** °C
